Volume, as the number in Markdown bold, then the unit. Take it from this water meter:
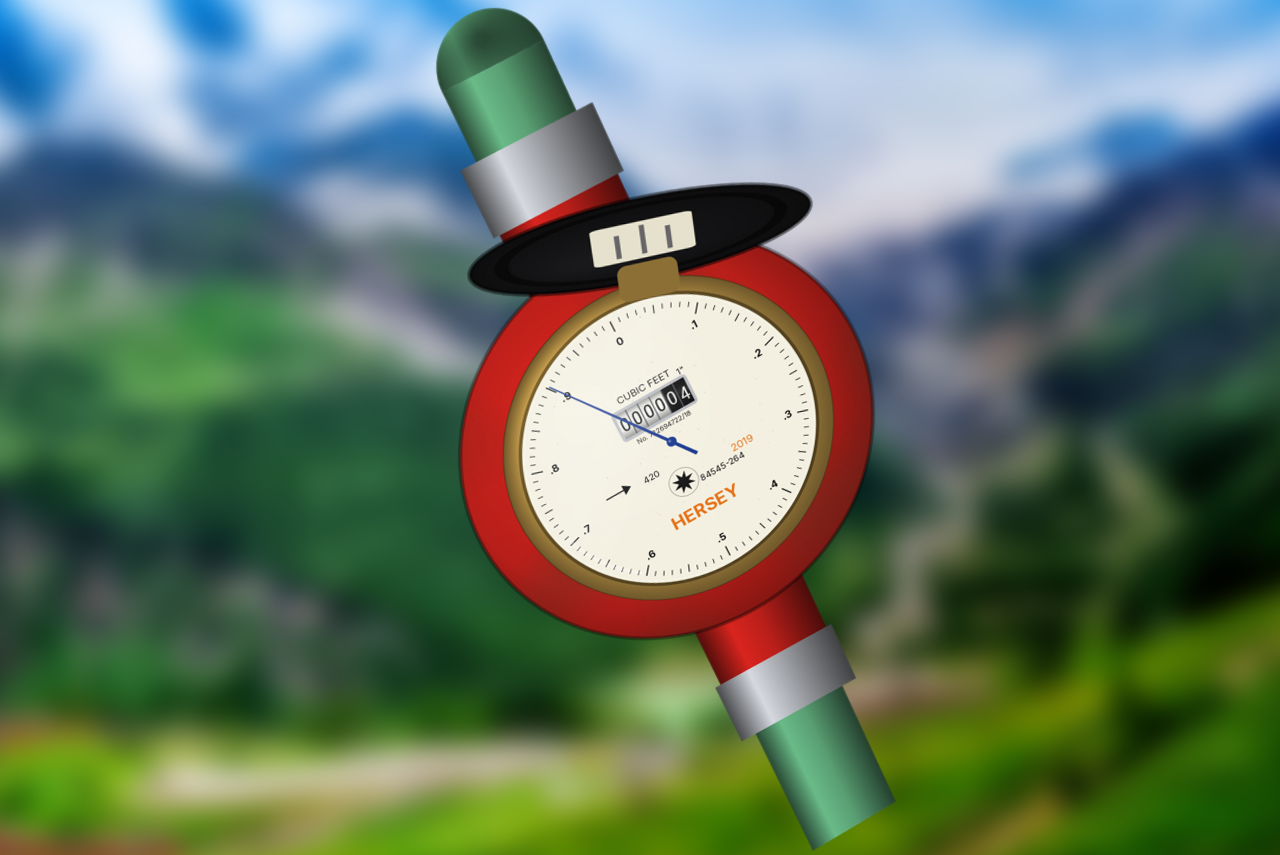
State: **3.90** ft³
